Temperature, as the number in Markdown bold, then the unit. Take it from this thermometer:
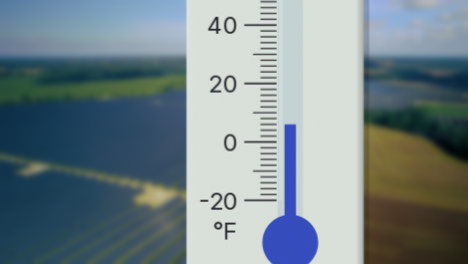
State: **6** °F
